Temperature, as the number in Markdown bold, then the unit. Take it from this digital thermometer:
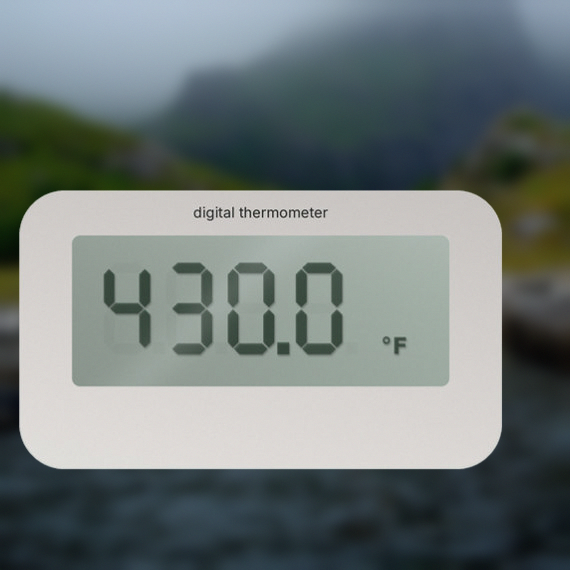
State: **430.0** °F
